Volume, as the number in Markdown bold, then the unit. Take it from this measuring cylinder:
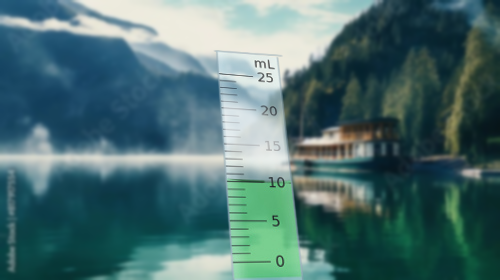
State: **10** mL
